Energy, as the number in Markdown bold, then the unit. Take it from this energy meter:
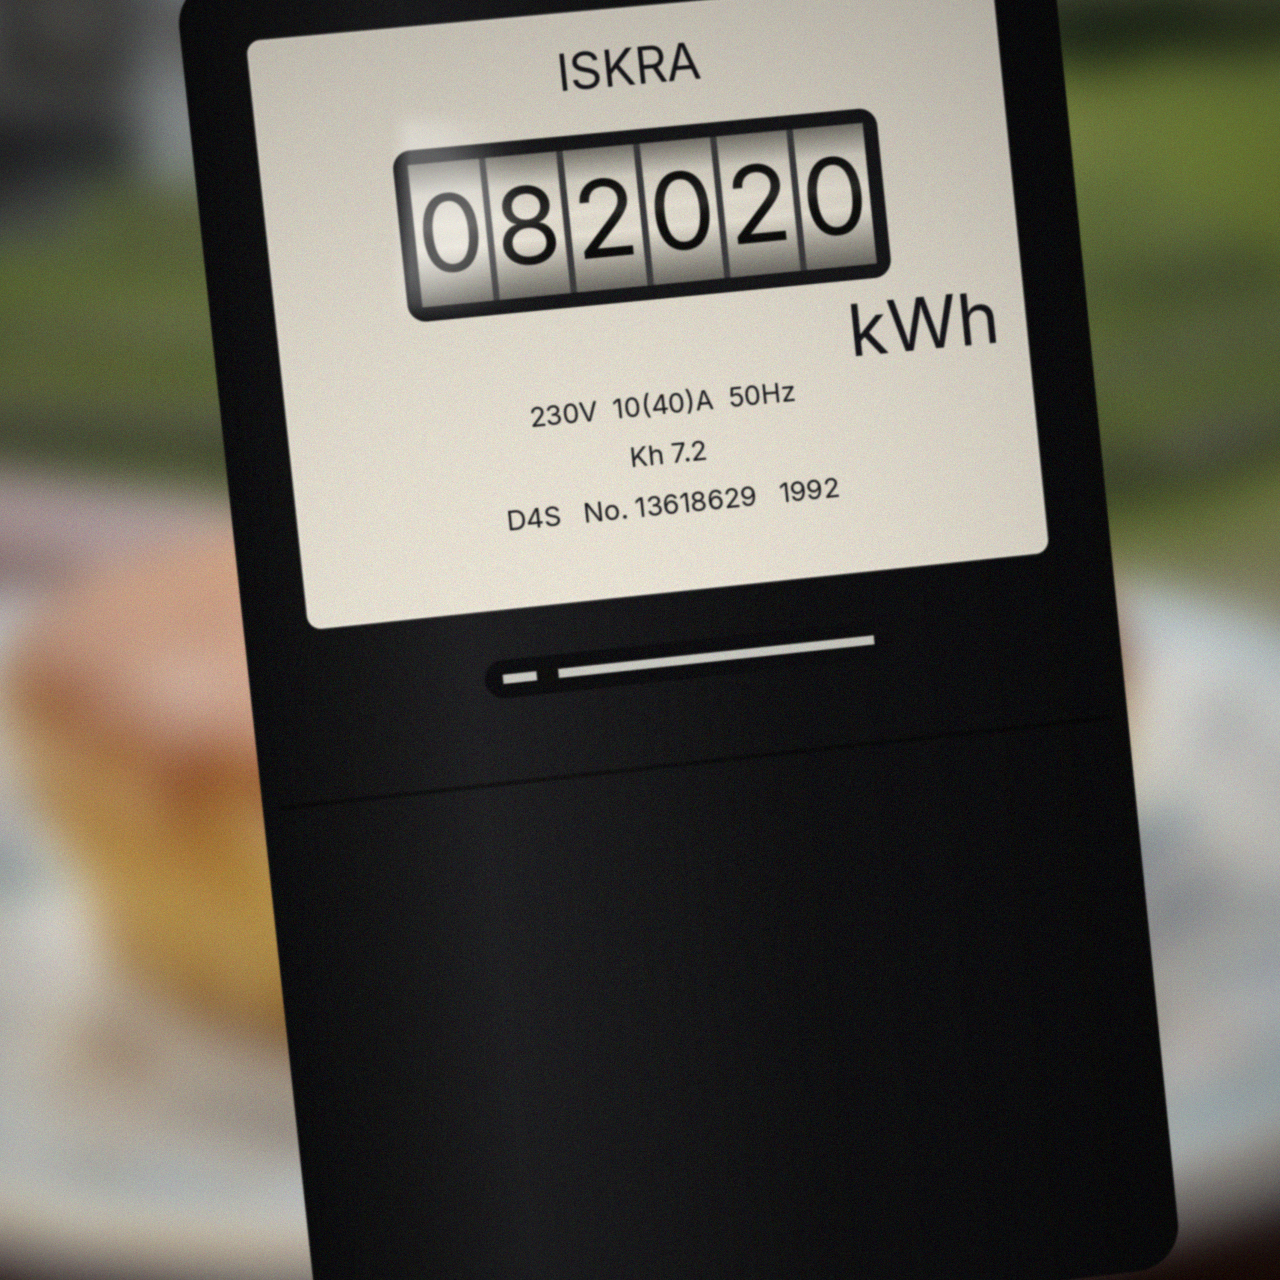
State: **82020** kWh
